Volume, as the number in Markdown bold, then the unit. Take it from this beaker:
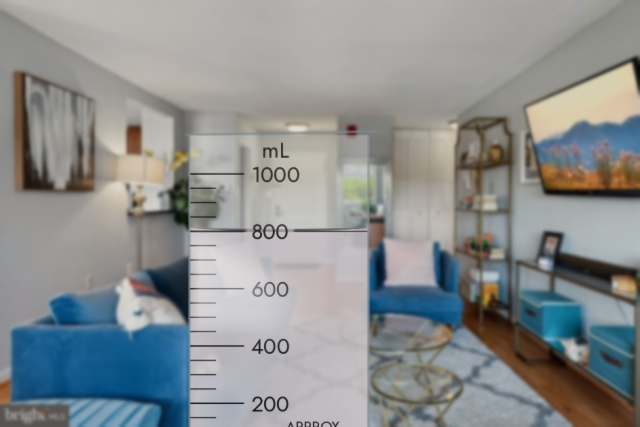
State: **800** mL
